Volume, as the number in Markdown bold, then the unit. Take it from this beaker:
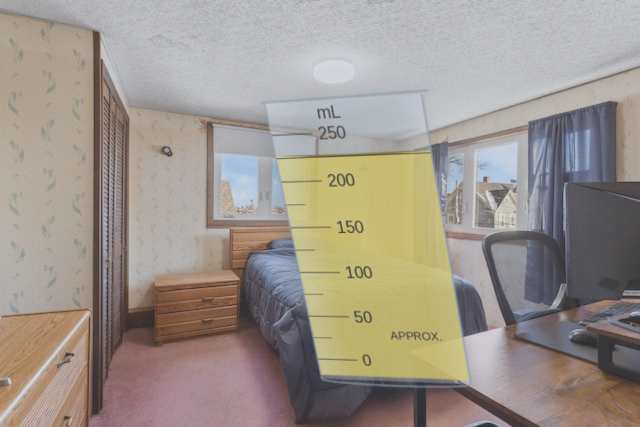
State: **225** mL
